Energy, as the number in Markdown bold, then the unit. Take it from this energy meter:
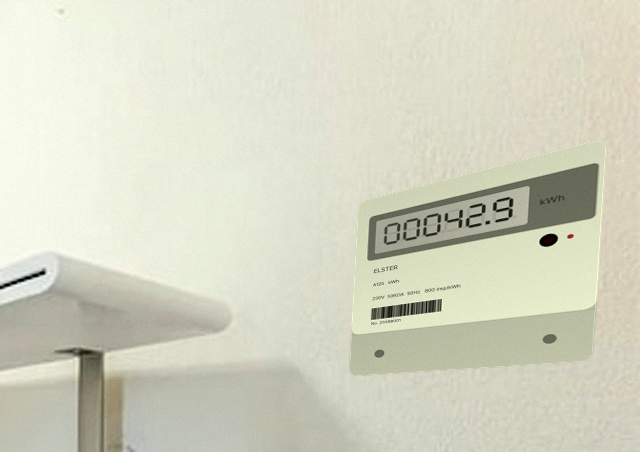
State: **42.9** kWh
